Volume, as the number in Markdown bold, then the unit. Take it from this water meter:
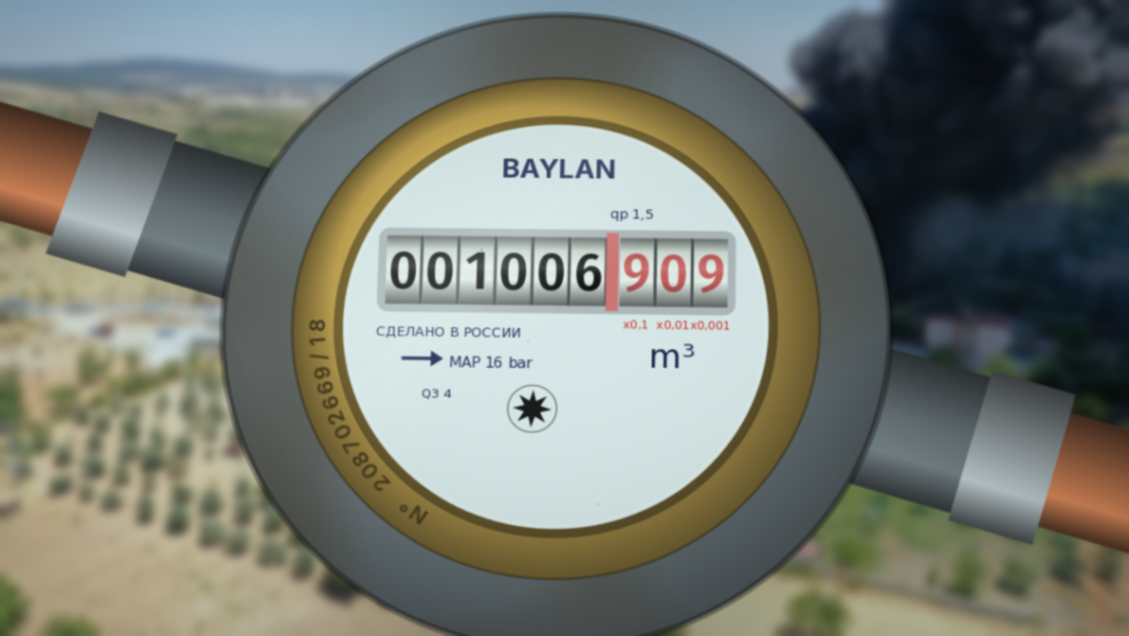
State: **1006.909** m³
